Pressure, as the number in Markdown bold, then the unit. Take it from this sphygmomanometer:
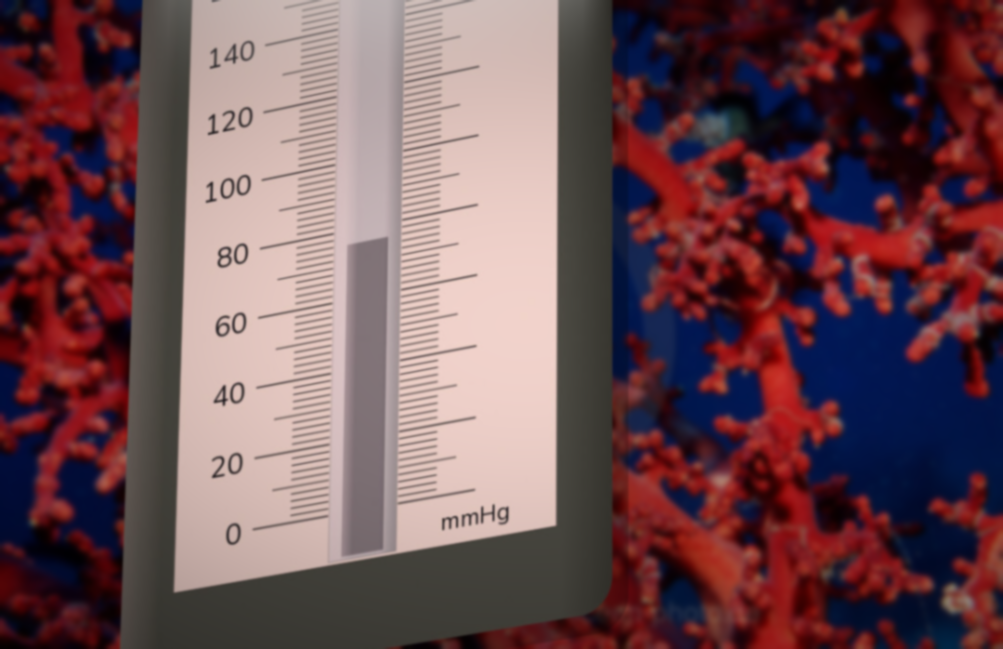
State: **76** mmHg
